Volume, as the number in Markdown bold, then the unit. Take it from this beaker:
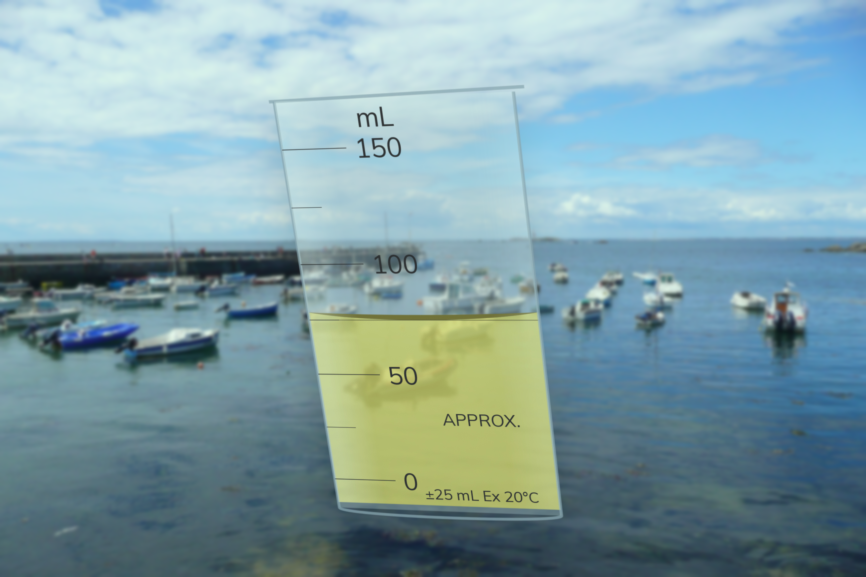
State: **75** mL
